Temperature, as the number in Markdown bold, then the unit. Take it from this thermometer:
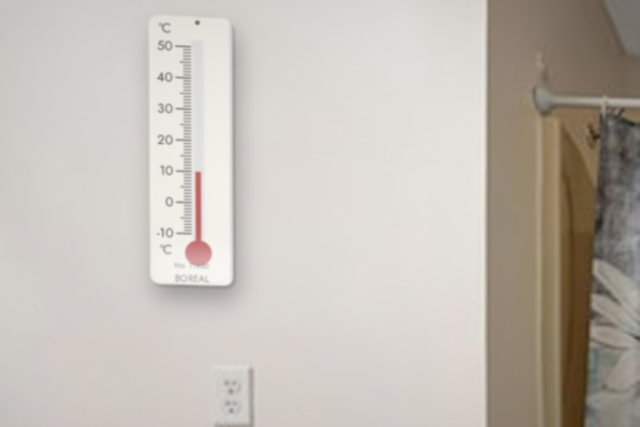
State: **10** °C
